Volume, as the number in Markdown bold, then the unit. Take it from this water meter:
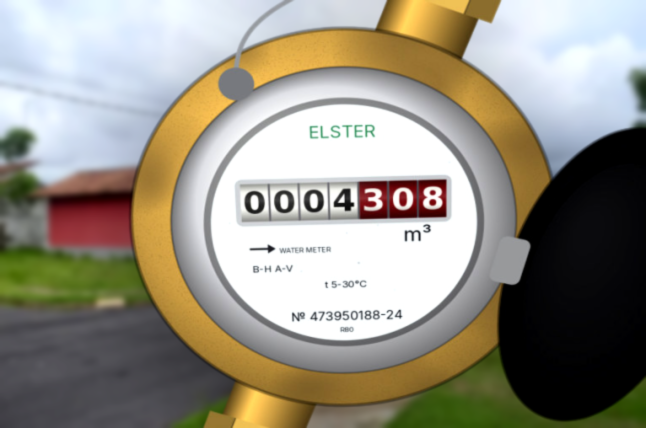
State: **4.308** m³
